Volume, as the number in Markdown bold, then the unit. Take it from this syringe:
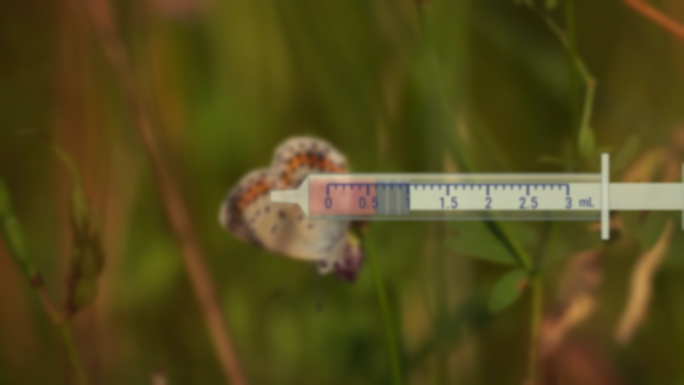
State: **0.6** mL
